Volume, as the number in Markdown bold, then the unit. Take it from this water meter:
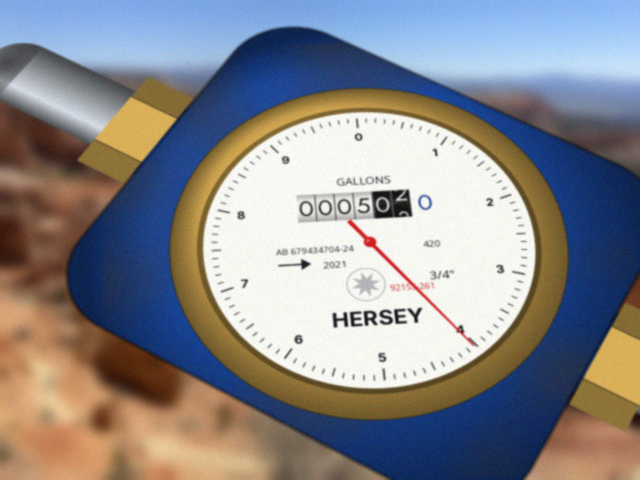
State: **5024.0** gal
